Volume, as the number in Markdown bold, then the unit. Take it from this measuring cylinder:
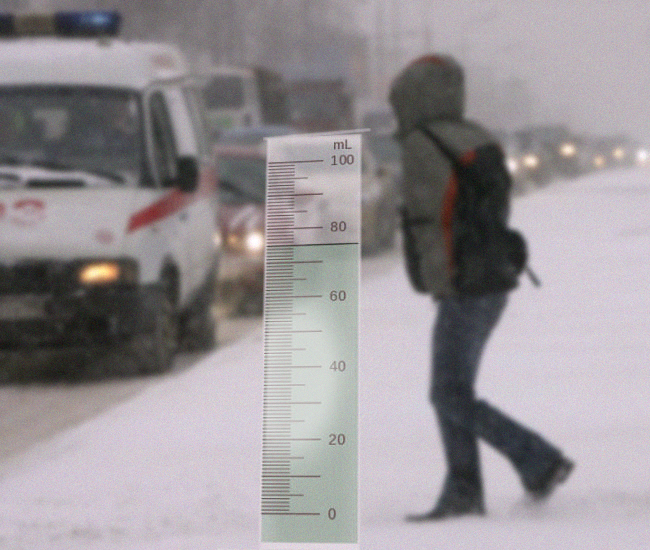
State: **75** mL
